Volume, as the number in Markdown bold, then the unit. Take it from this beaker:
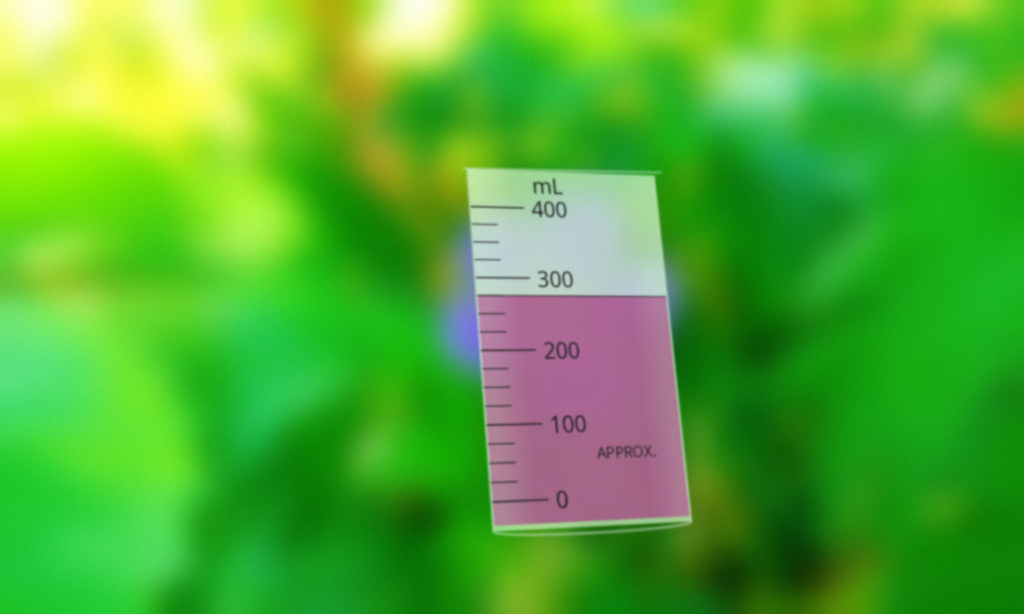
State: **275** mL
